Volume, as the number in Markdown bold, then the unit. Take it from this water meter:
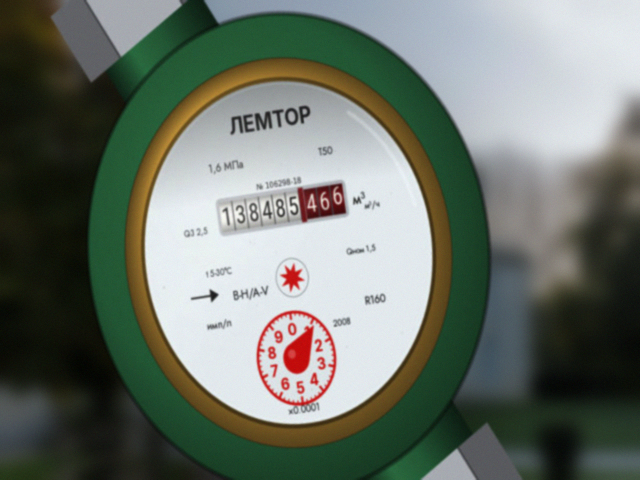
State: **138485.4661** m³
